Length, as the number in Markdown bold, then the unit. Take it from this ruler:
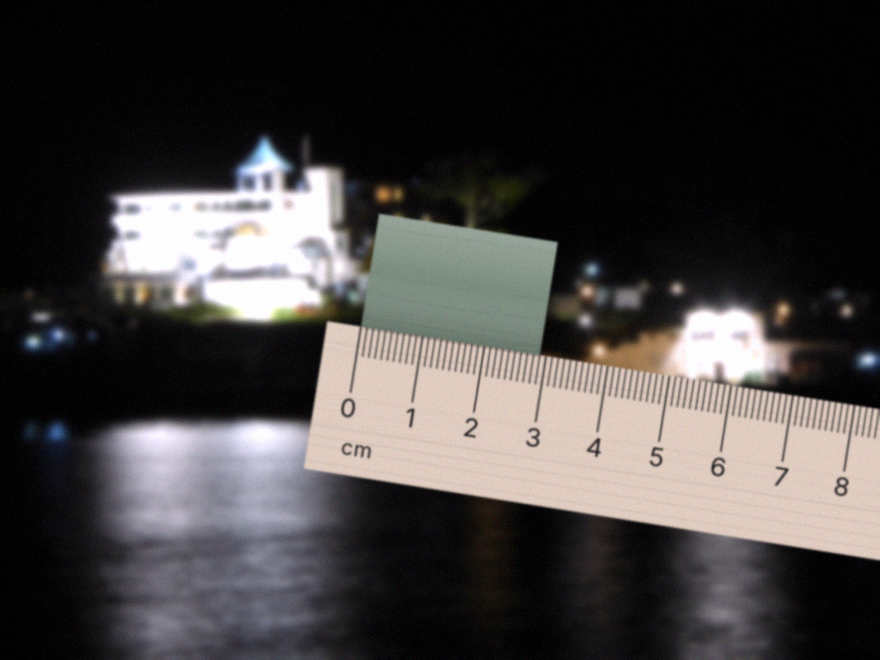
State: **2.9** cm
